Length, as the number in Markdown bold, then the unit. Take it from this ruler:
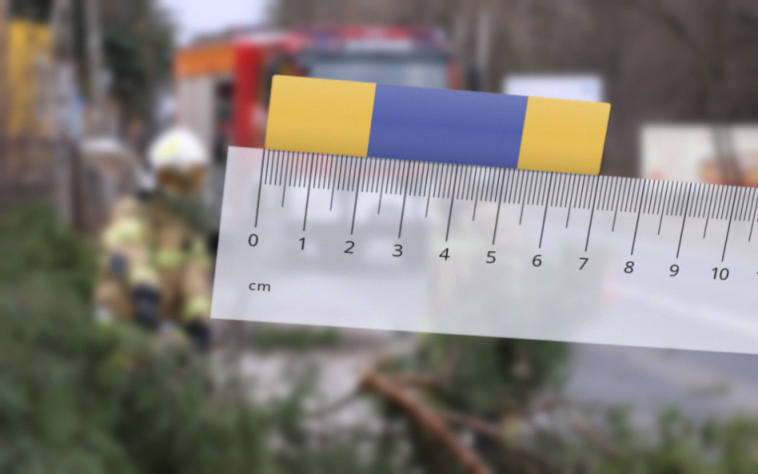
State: **7** cm
